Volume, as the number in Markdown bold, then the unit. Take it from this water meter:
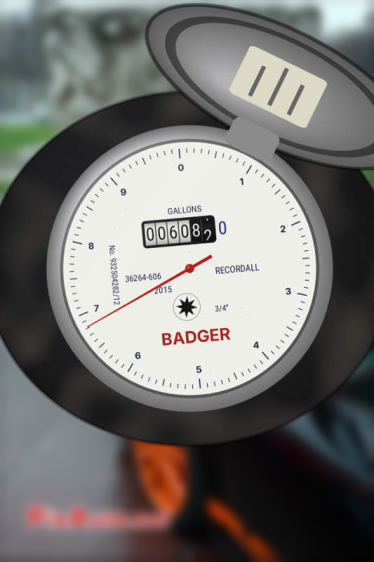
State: **60816.8** gal
